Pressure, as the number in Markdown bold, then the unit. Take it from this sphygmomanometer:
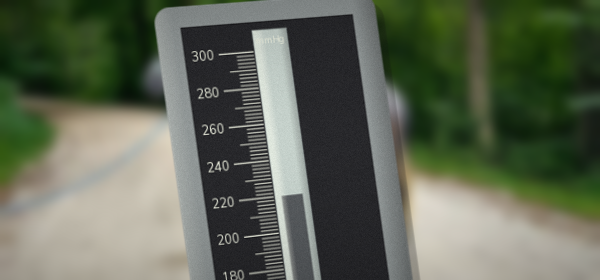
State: **220** mmHg
